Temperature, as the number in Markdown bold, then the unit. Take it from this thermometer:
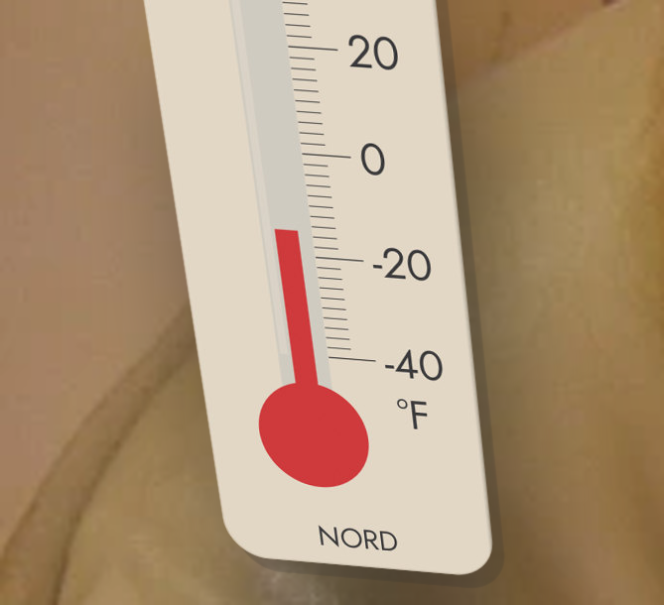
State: **-15** °F
